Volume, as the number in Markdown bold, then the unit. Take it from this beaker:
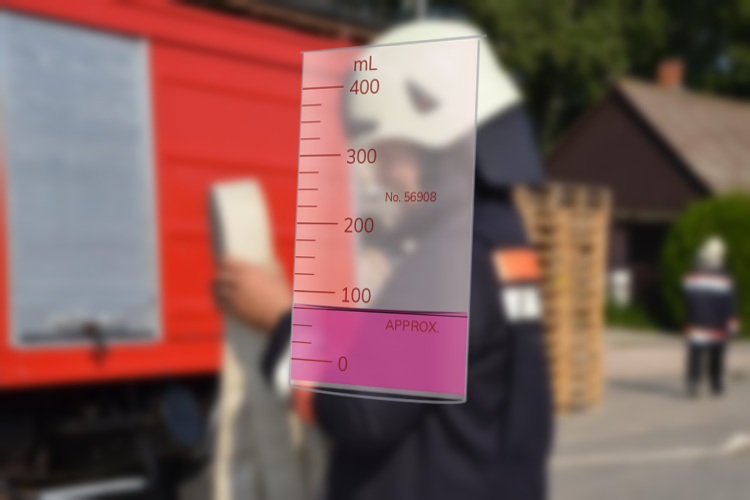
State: **75** mL
